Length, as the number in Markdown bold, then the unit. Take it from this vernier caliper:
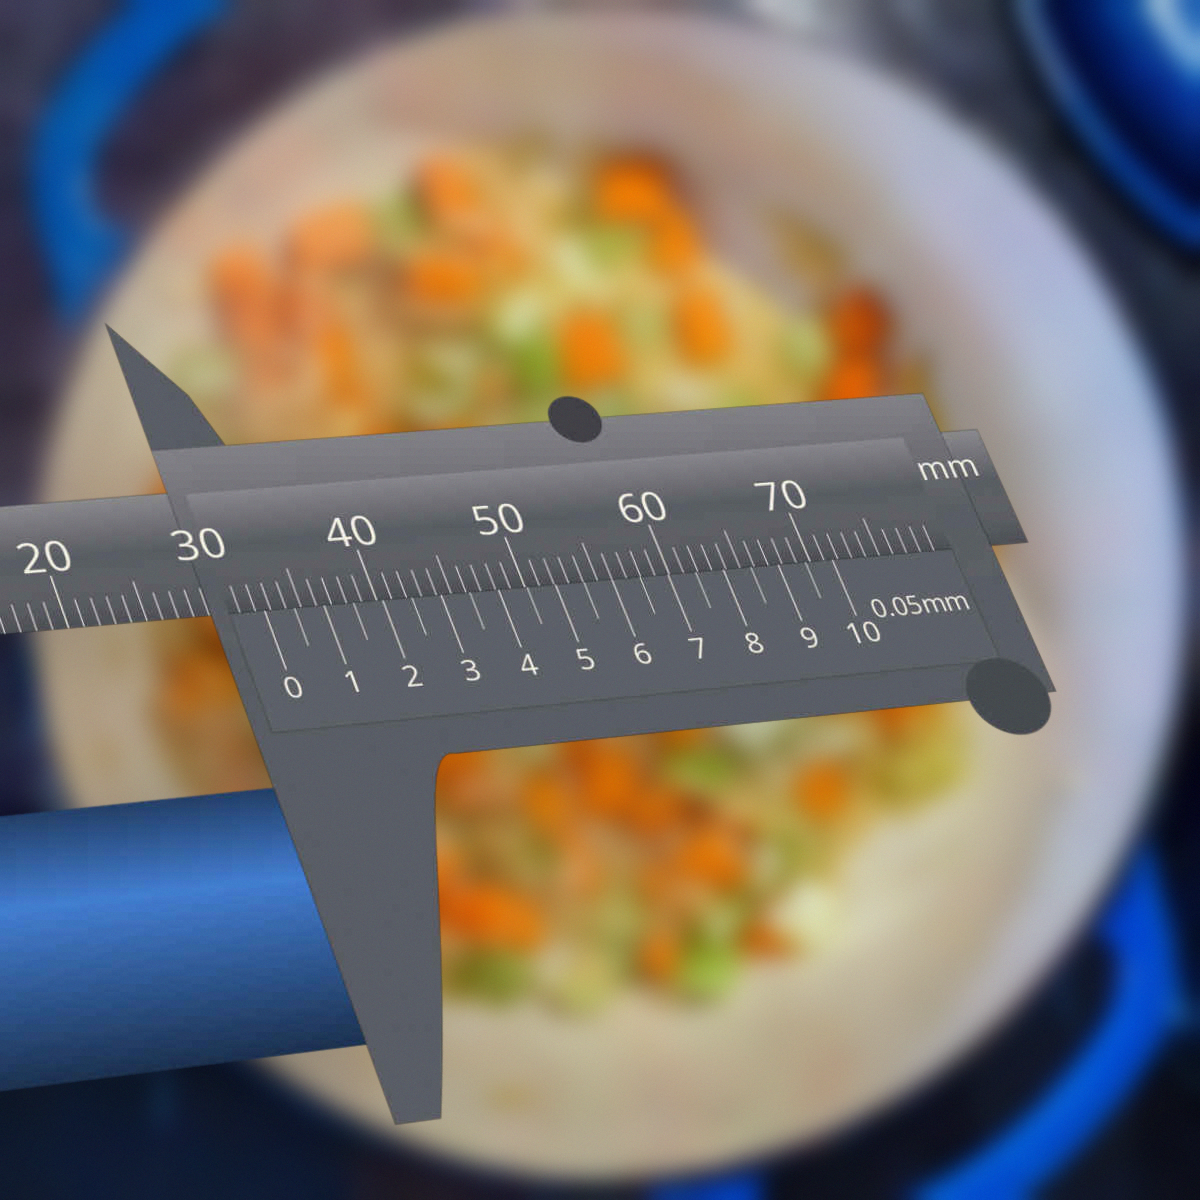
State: **32.6** mm
